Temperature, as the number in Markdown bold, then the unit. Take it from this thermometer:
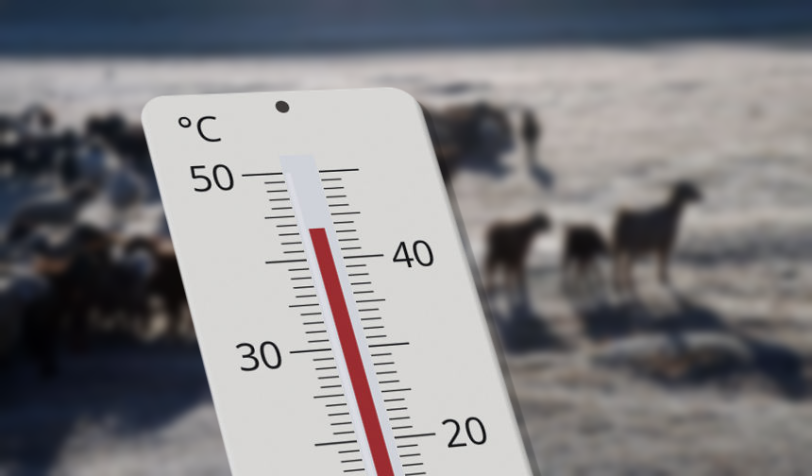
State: **43.5** °C
